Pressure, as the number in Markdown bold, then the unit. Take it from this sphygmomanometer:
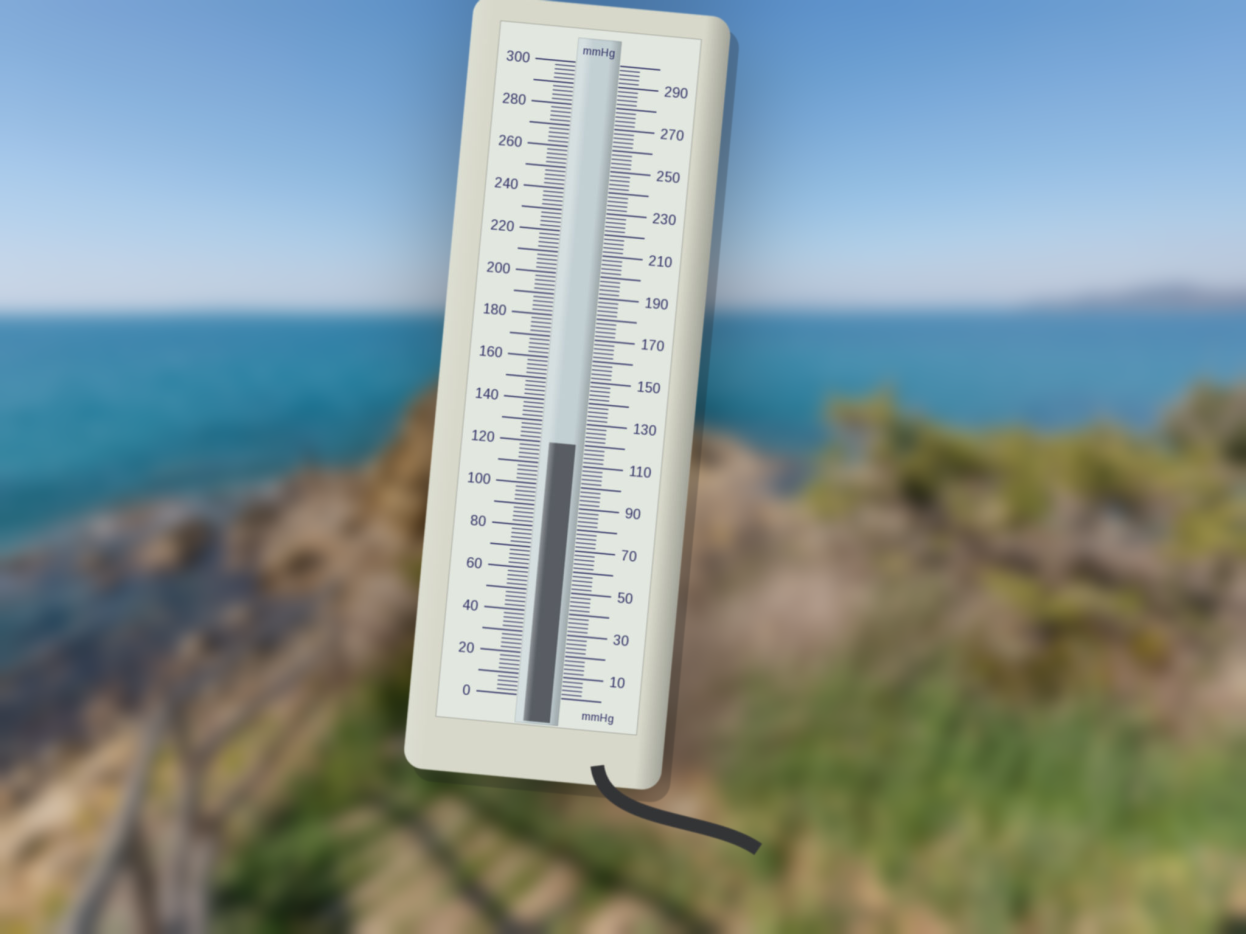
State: **120** mmHg
